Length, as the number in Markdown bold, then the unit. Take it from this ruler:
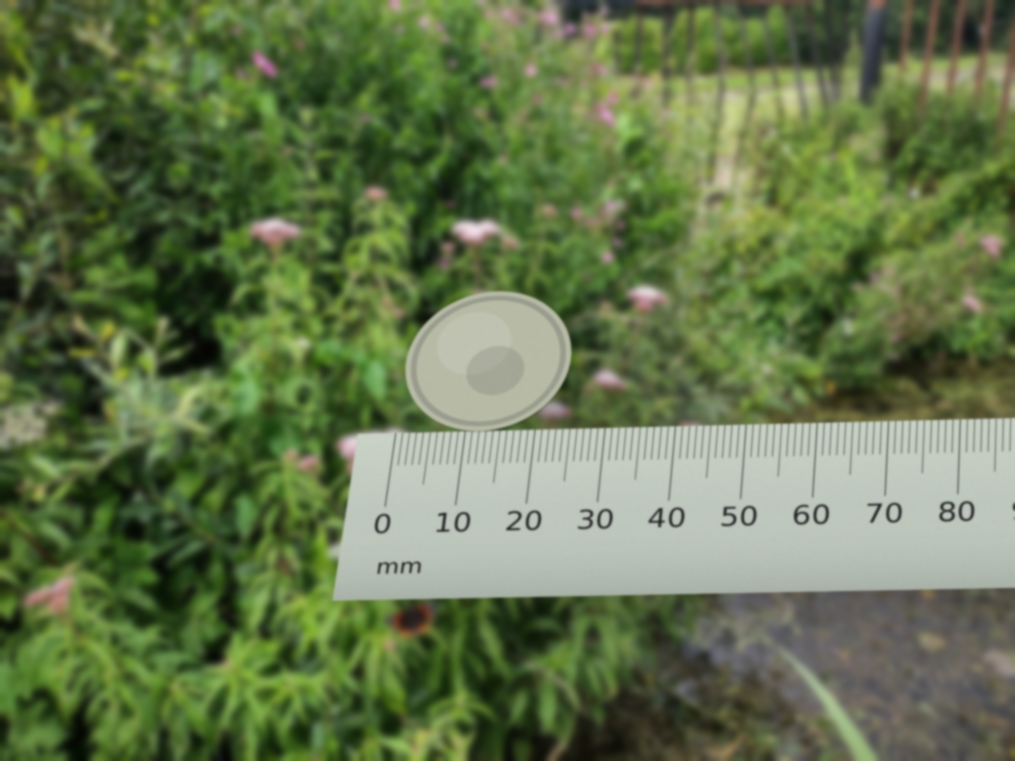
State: **24** mm
